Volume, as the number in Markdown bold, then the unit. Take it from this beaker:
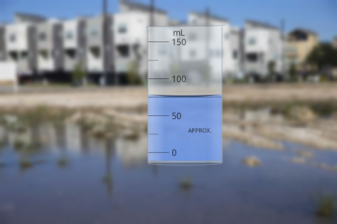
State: **75** mL
